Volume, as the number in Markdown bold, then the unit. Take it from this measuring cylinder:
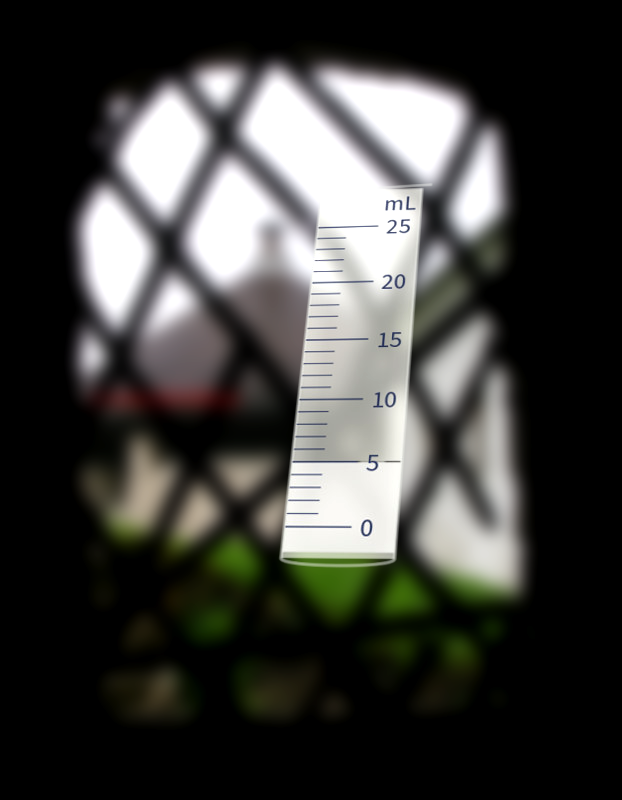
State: **5** mL
